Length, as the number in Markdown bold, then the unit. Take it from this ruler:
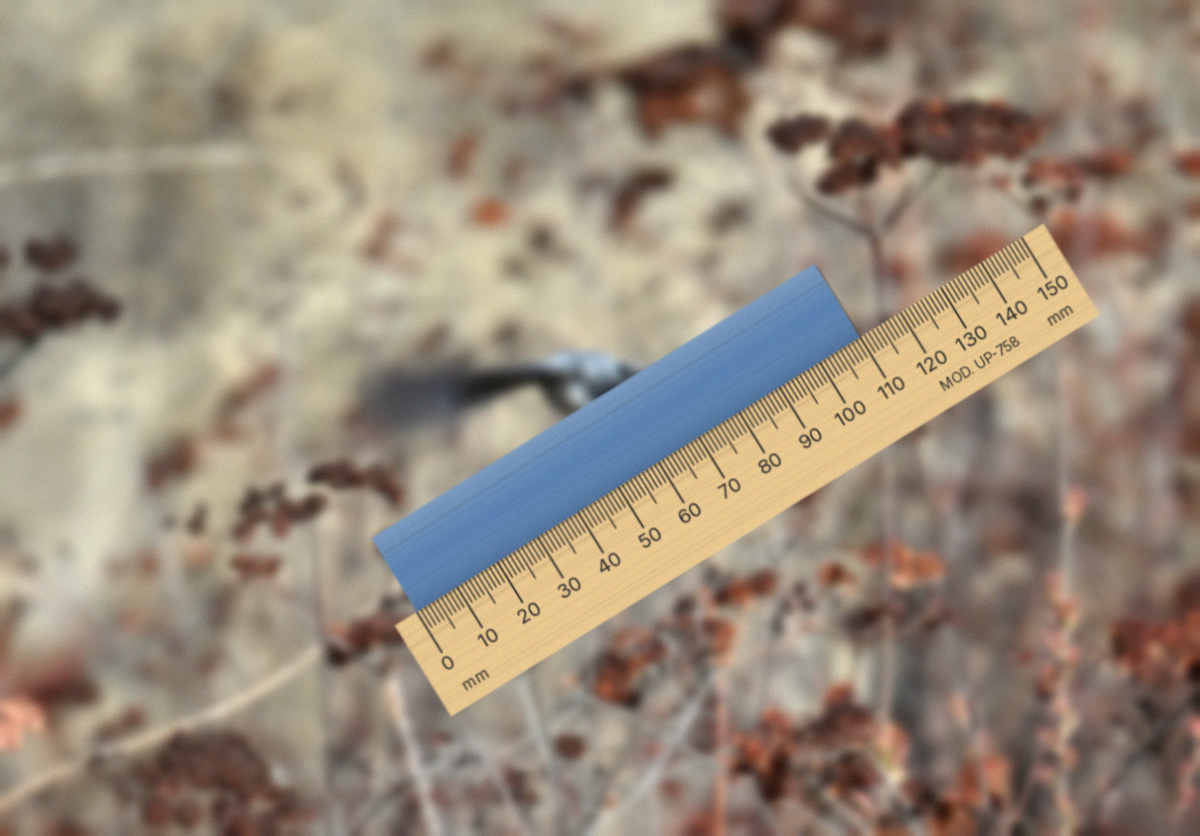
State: **110** mm
